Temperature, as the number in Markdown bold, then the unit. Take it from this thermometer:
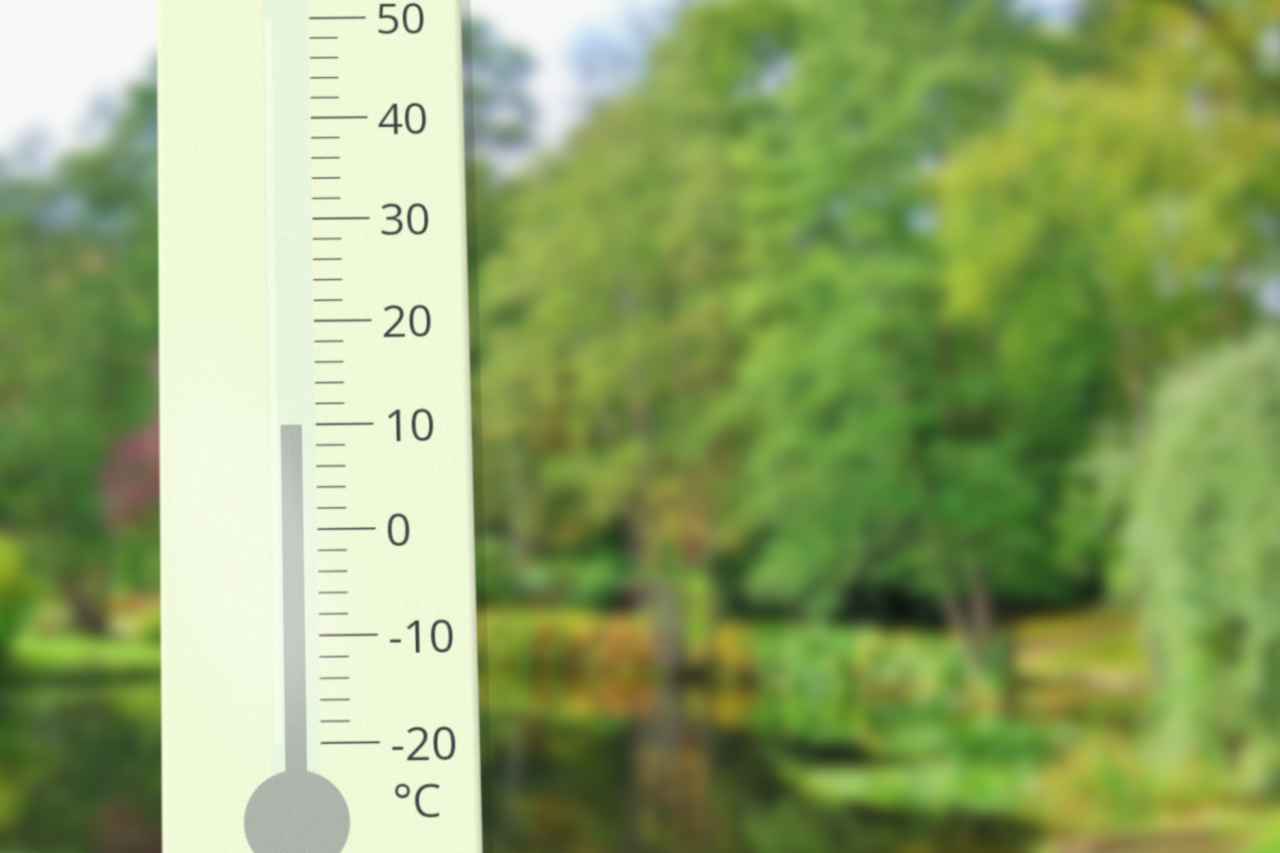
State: **10** °C
